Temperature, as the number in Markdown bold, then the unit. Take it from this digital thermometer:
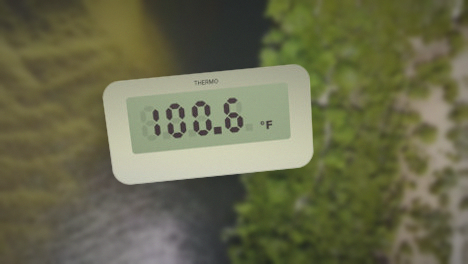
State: **100.6** °F
